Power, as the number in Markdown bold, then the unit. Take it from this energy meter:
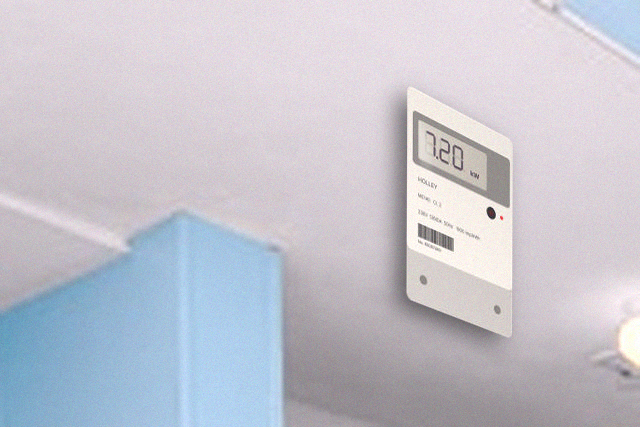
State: **7.20** kW
